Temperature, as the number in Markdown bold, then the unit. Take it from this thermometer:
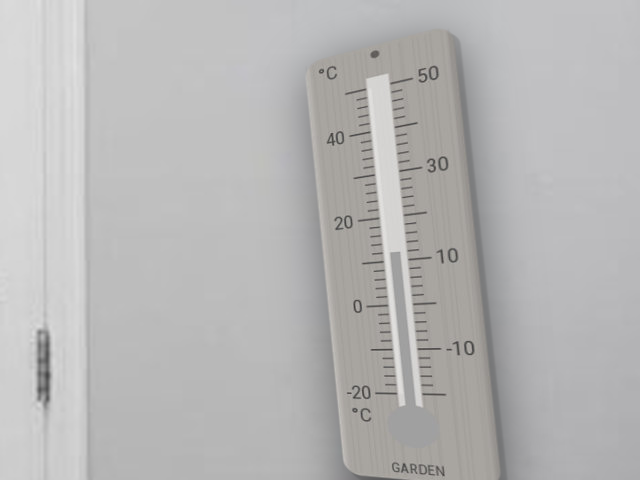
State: **12** °C
